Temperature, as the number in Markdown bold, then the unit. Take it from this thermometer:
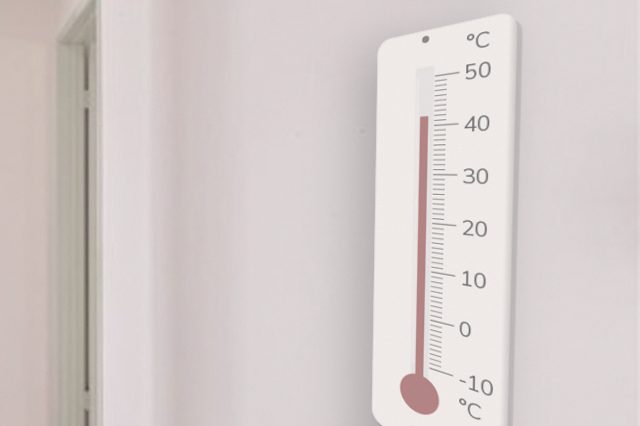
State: **42** °C
